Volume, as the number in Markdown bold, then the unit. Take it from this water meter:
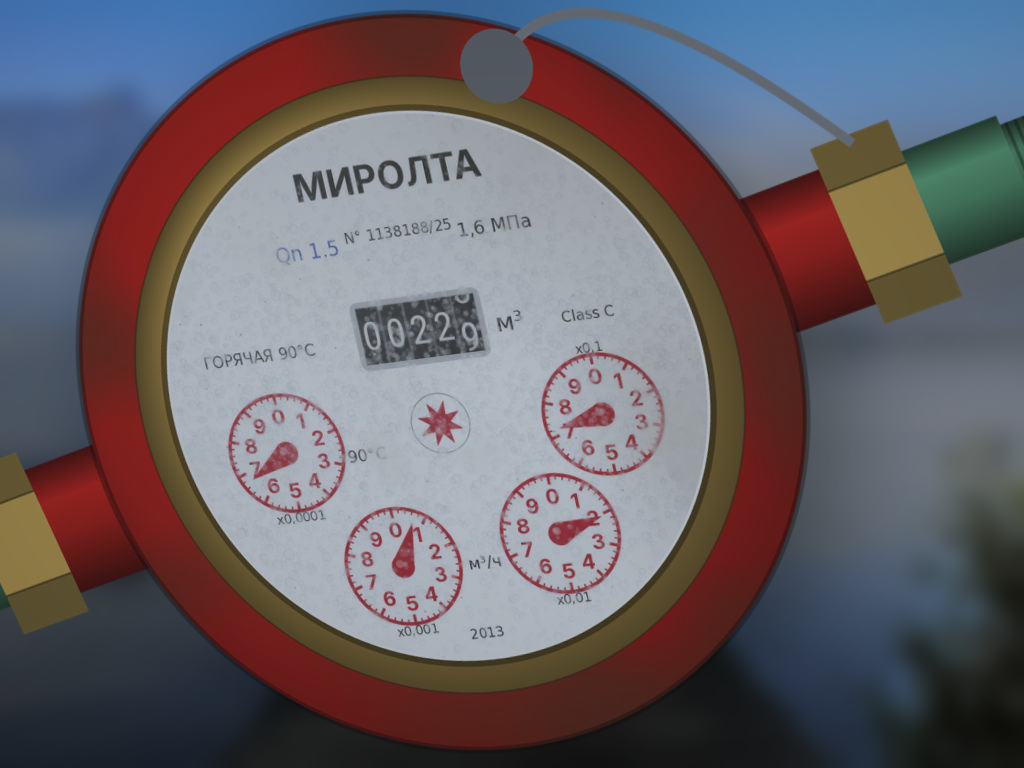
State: **228.7206** m³
